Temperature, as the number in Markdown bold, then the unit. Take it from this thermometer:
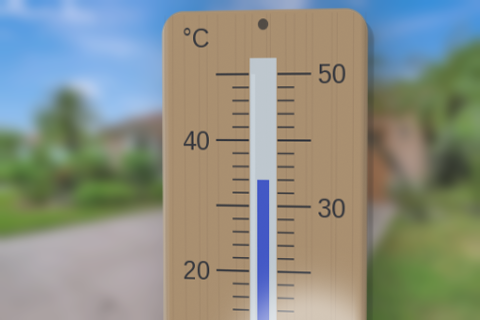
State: **34** °C
